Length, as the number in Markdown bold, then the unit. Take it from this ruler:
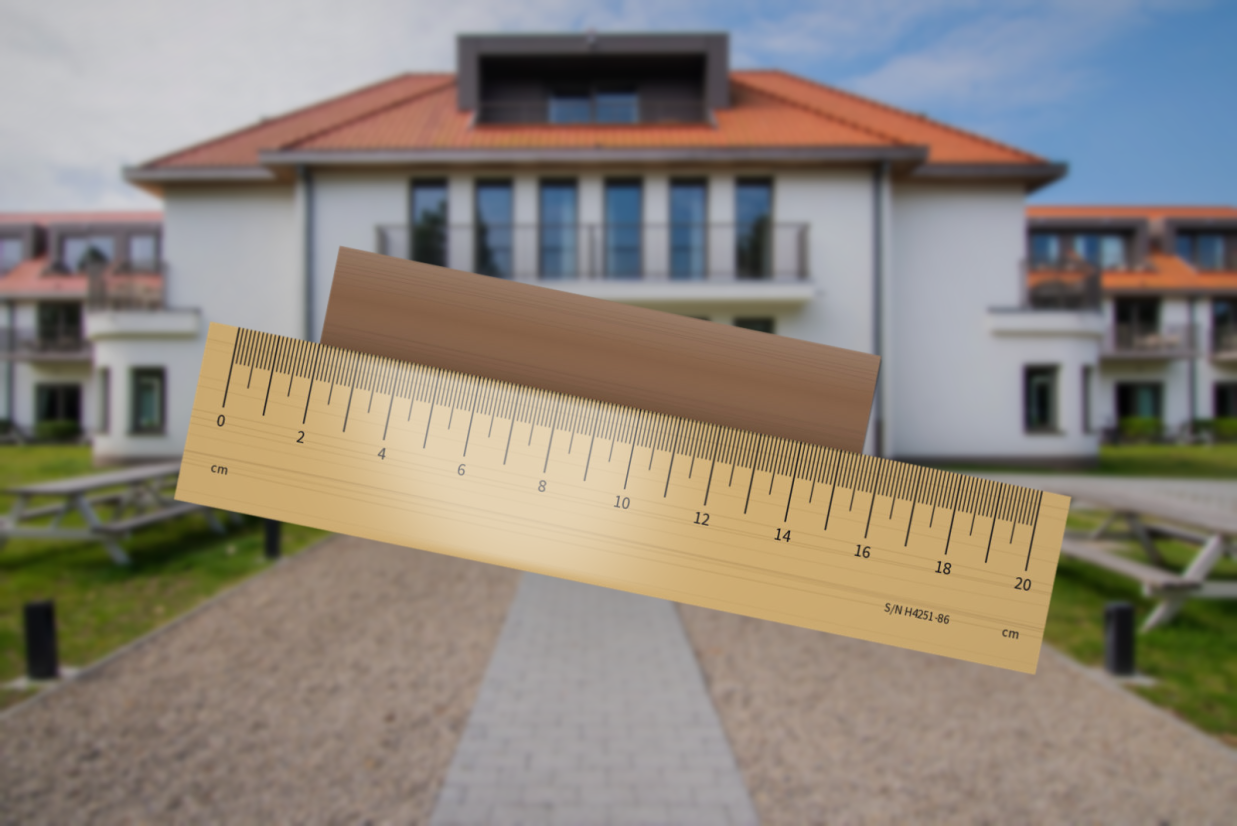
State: **13.5** cm
